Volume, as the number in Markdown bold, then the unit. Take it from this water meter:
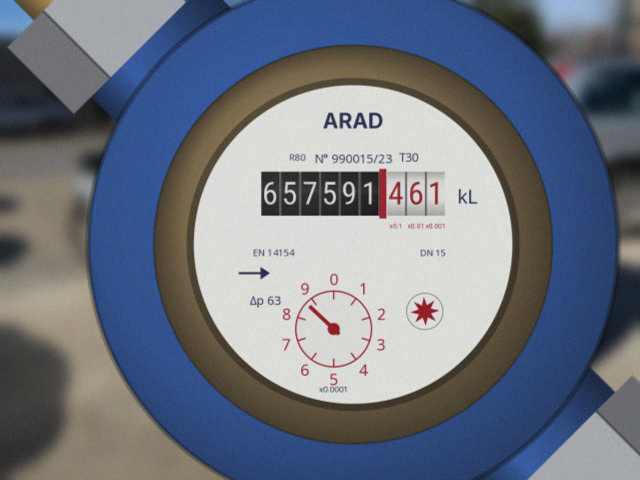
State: **657591.4618** kL
